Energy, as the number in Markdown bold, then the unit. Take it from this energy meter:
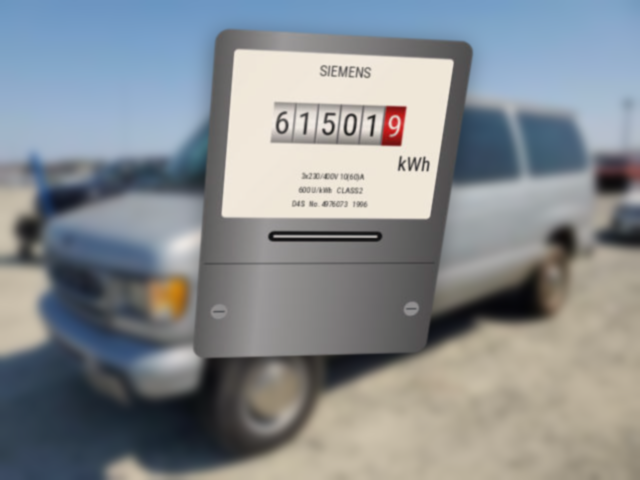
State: **61501.9** kWh
